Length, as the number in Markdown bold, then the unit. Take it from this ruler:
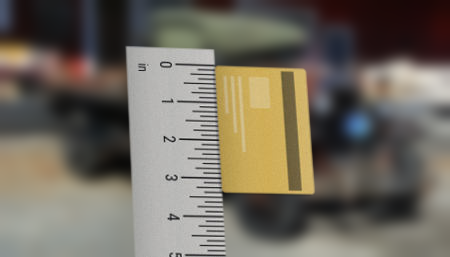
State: **3.375** in
